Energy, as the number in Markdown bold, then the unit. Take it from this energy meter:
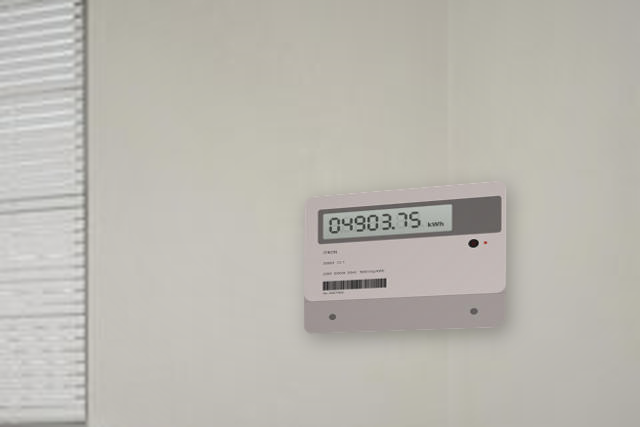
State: **4903.75** kWh
